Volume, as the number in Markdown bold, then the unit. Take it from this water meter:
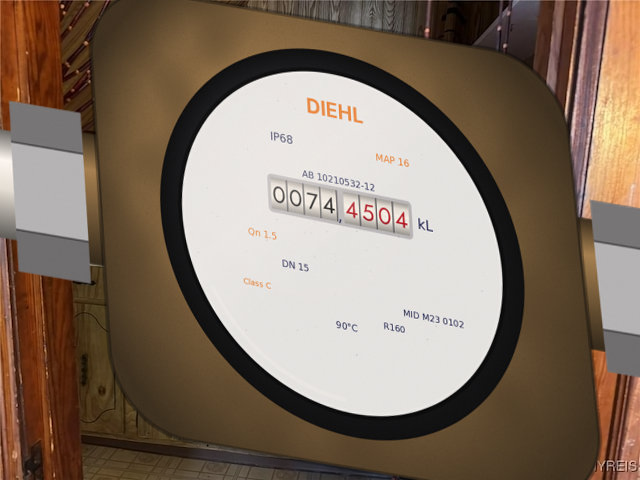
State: **74.4504** kL
